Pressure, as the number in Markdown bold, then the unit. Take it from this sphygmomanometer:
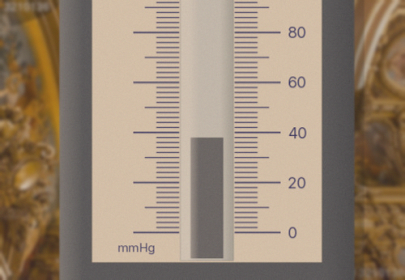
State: **38** mmHg
